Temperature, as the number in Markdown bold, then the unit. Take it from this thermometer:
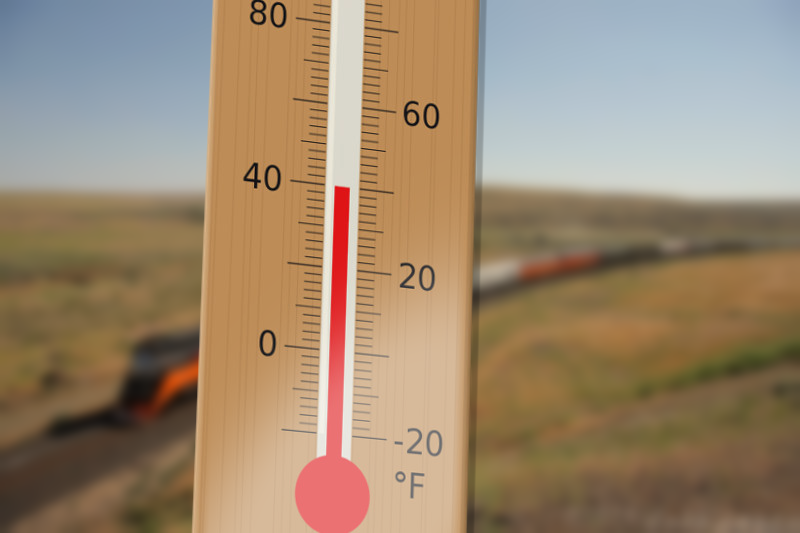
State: **40** °F
